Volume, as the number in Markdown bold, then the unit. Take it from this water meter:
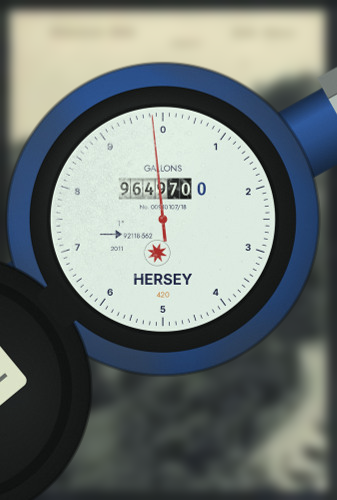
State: **9649699.8** gal
